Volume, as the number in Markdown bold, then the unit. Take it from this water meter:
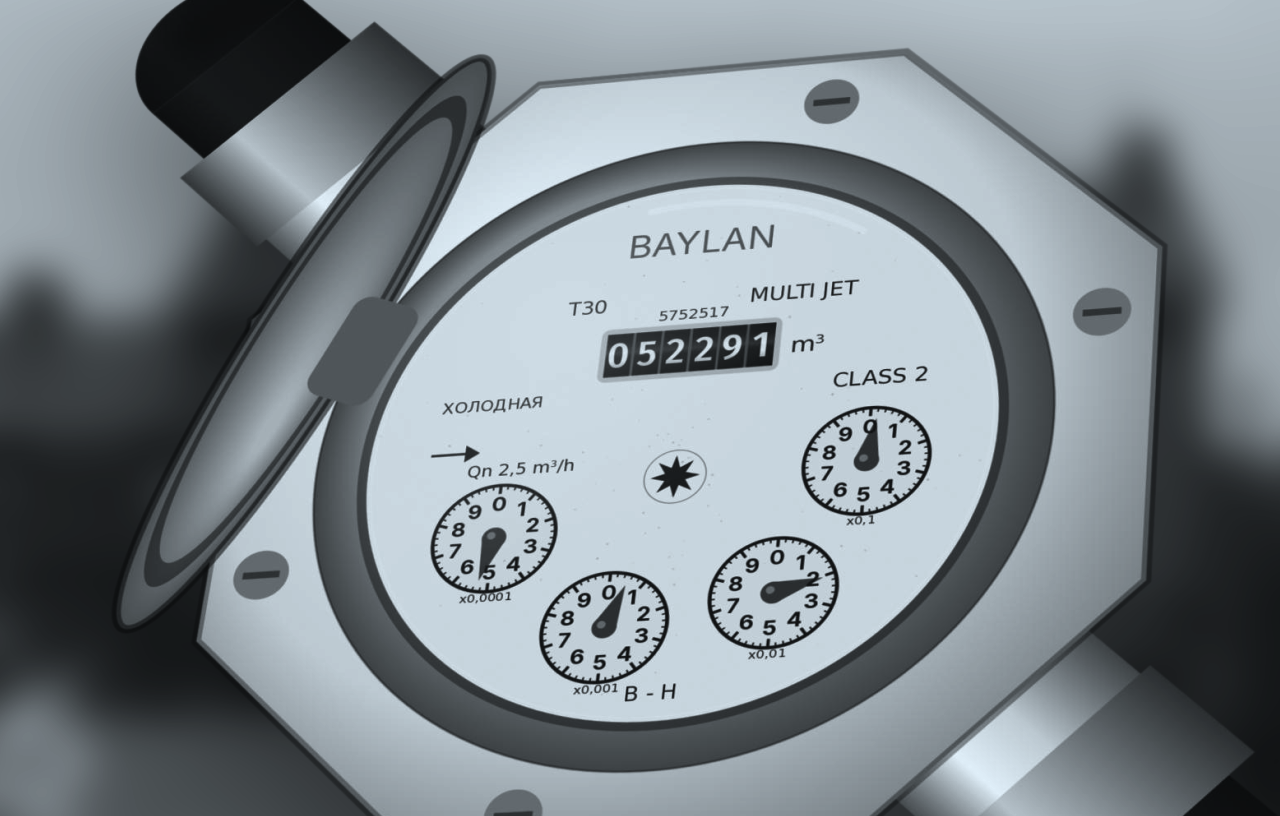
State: **52291.0205** m³
